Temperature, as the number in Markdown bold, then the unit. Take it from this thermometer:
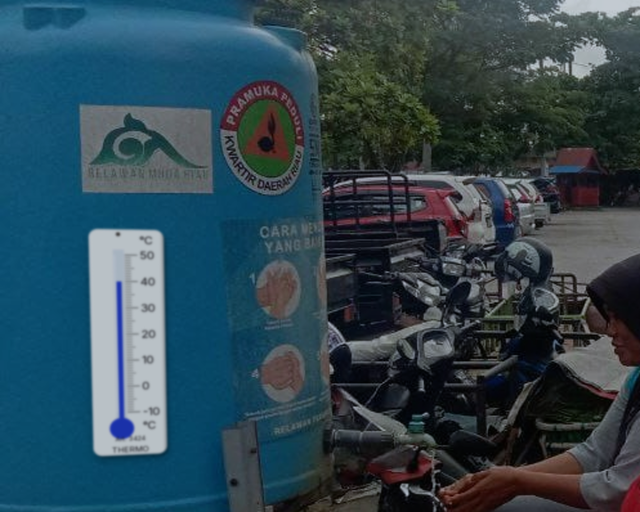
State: **40** °C
